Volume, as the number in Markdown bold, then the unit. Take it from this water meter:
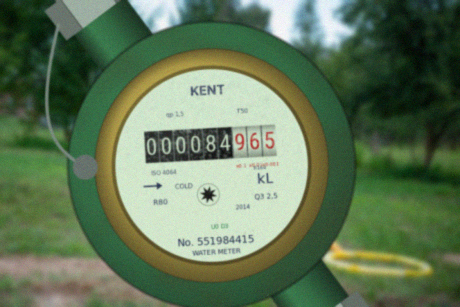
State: **84.965** kL
